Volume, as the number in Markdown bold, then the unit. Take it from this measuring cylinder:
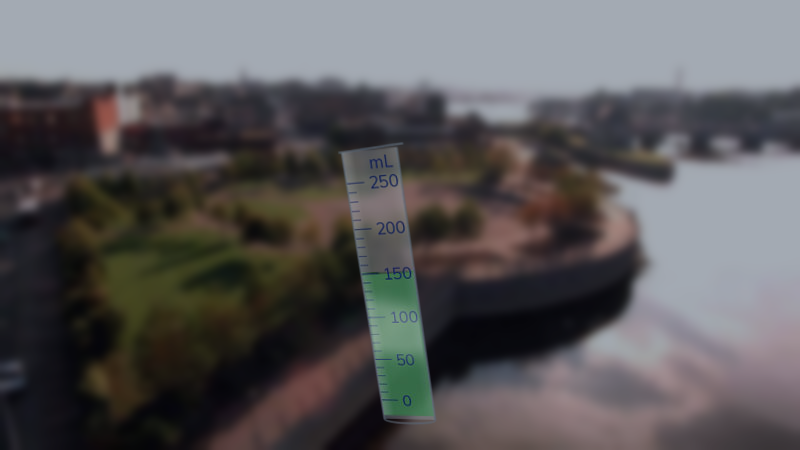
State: **150** mL
